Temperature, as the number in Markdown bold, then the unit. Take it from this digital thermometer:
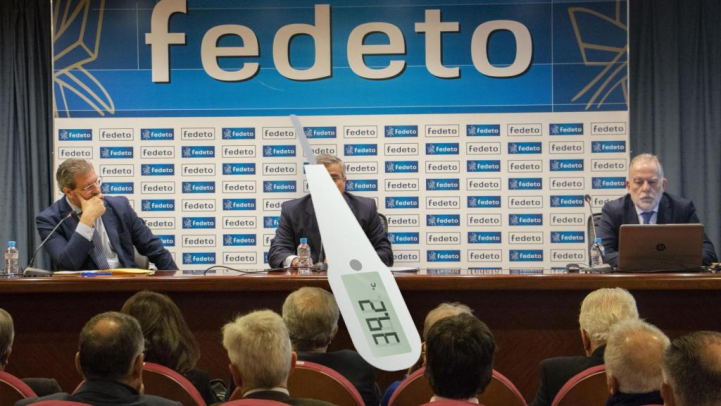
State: **39.2** °C
